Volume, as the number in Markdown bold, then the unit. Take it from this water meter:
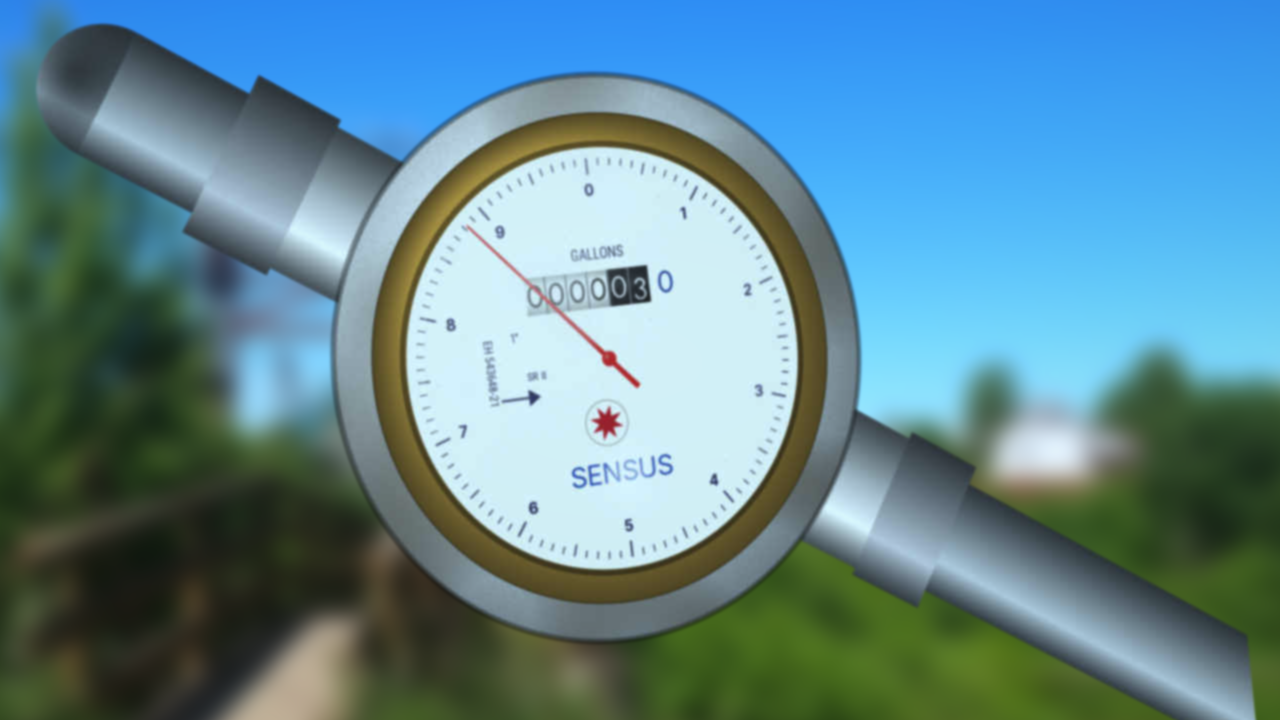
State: **28.8** gal
